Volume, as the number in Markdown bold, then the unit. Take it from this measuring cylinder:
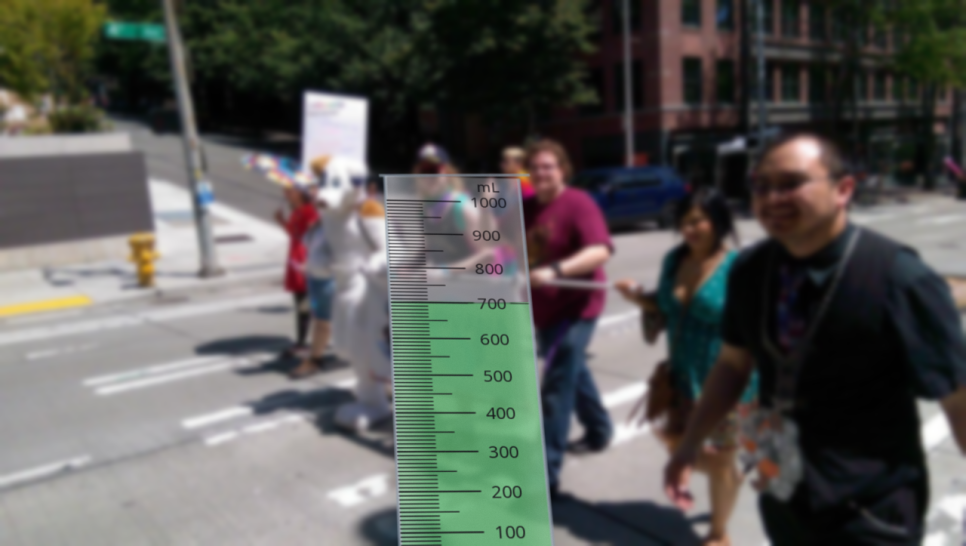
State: **700** mL
